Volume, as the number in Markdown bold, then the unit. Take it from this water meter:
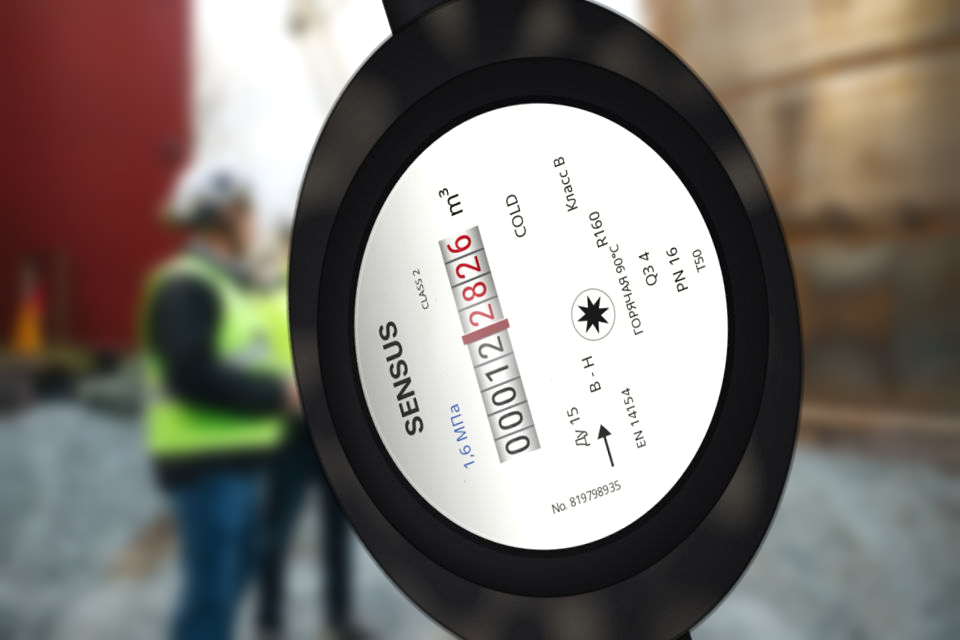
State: **12.2826** m³
